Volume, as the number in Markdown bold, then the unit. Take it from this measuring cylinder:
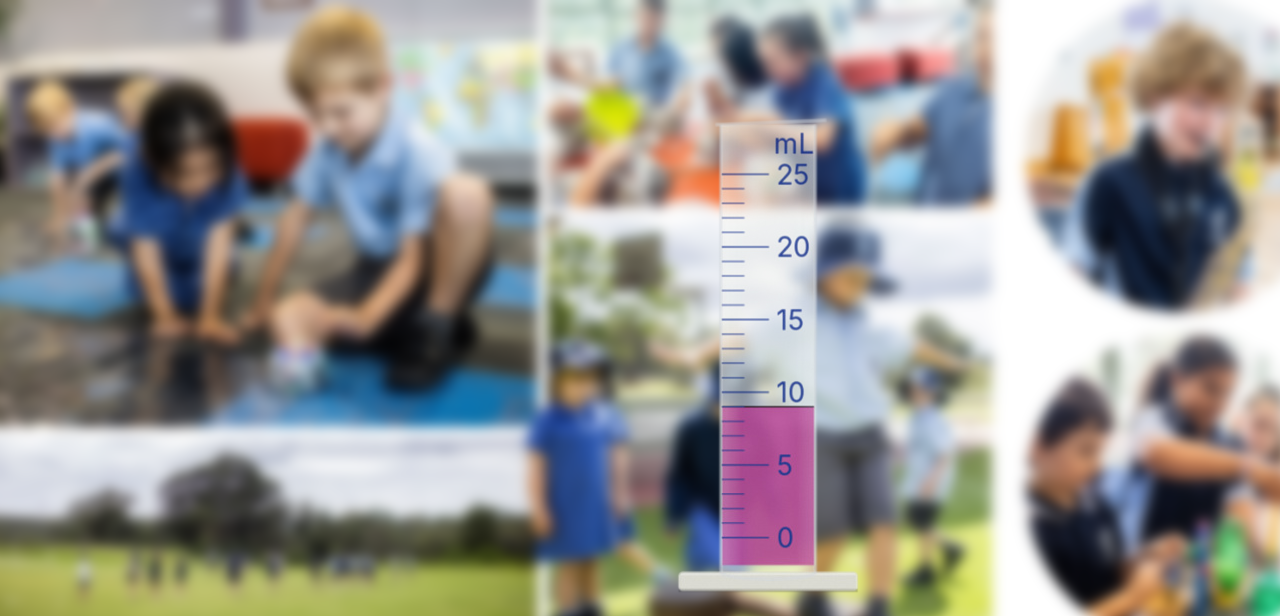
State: **9** mL
